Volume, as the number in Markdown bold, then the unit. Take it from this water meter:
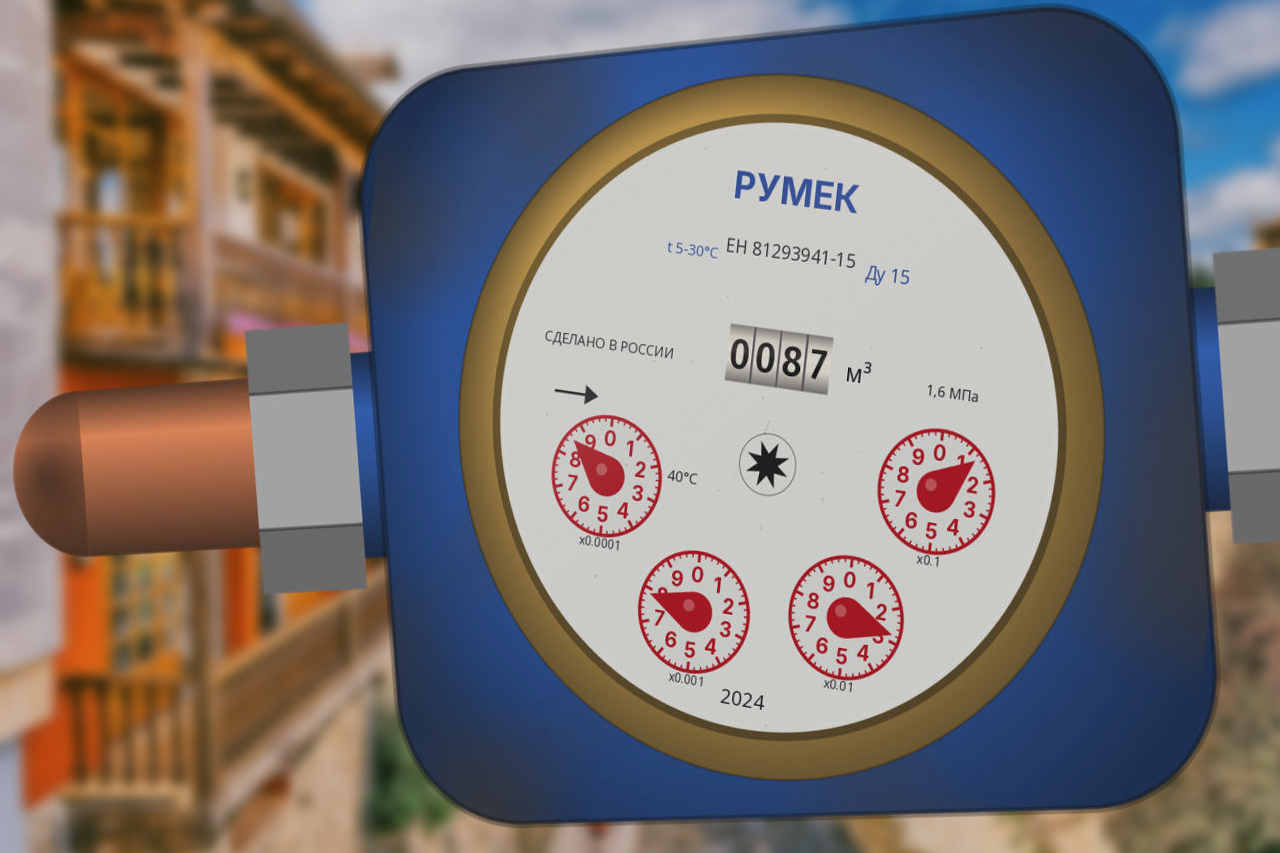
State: **87.1278** m³
